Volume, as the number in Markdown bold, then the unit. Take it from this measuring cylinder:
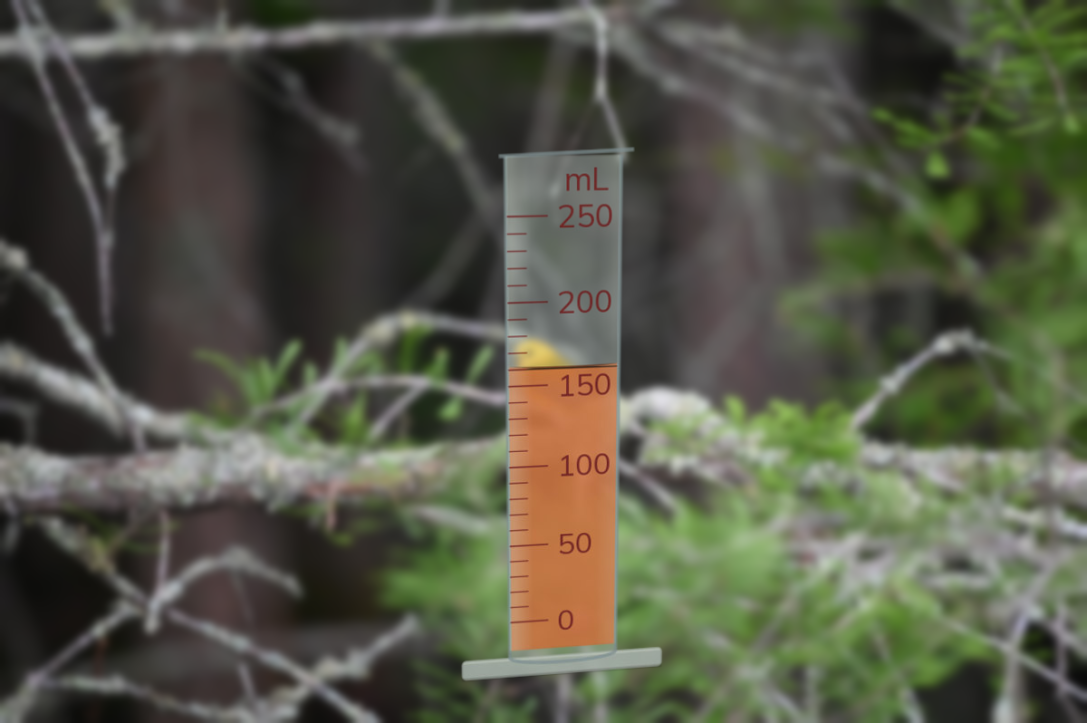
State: **160** mL
